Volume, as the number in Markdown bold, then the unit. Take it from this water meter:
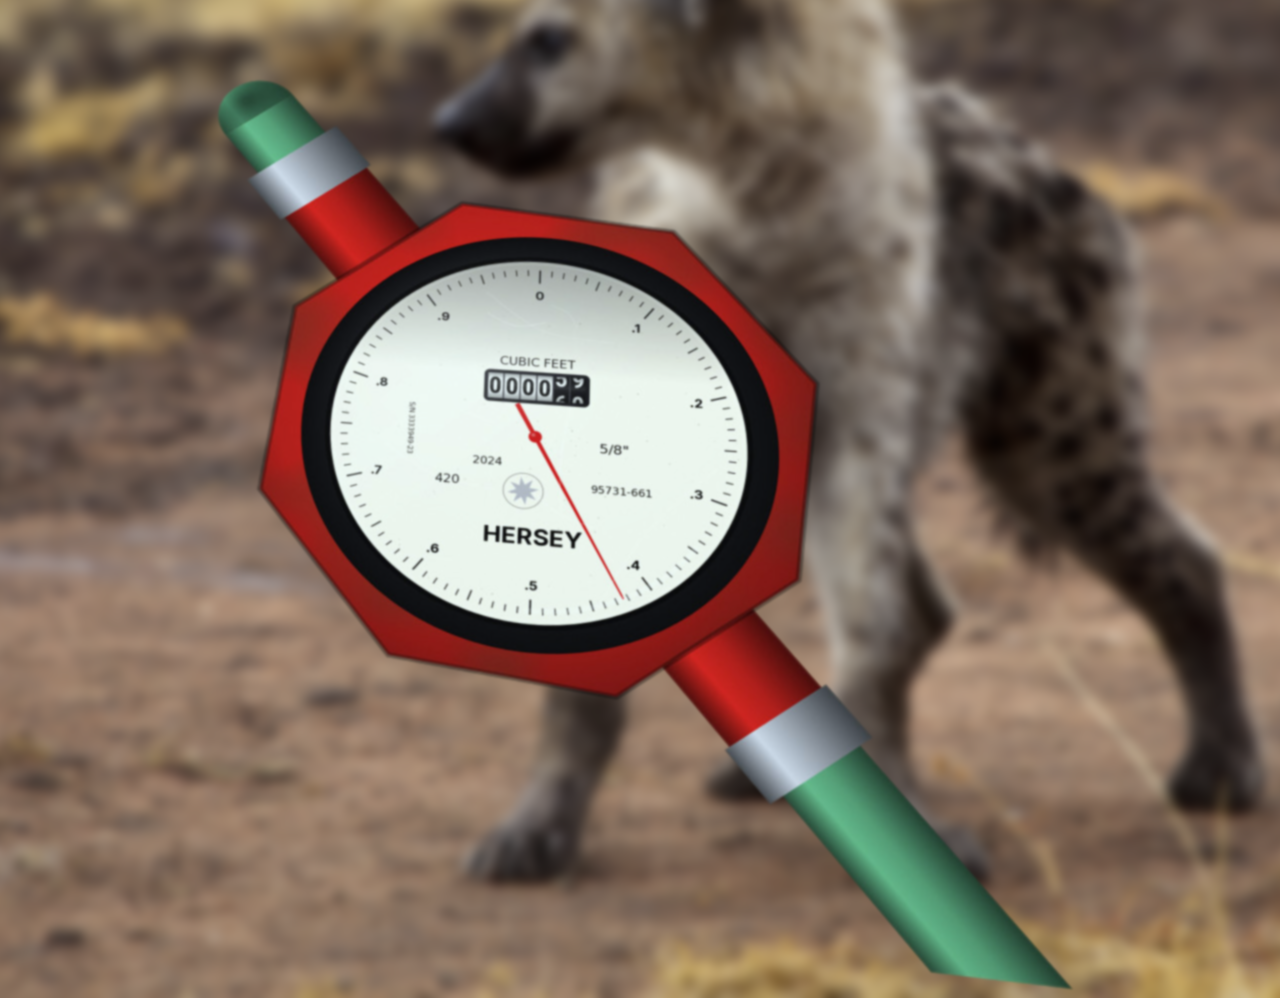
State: **59.42** ft³
